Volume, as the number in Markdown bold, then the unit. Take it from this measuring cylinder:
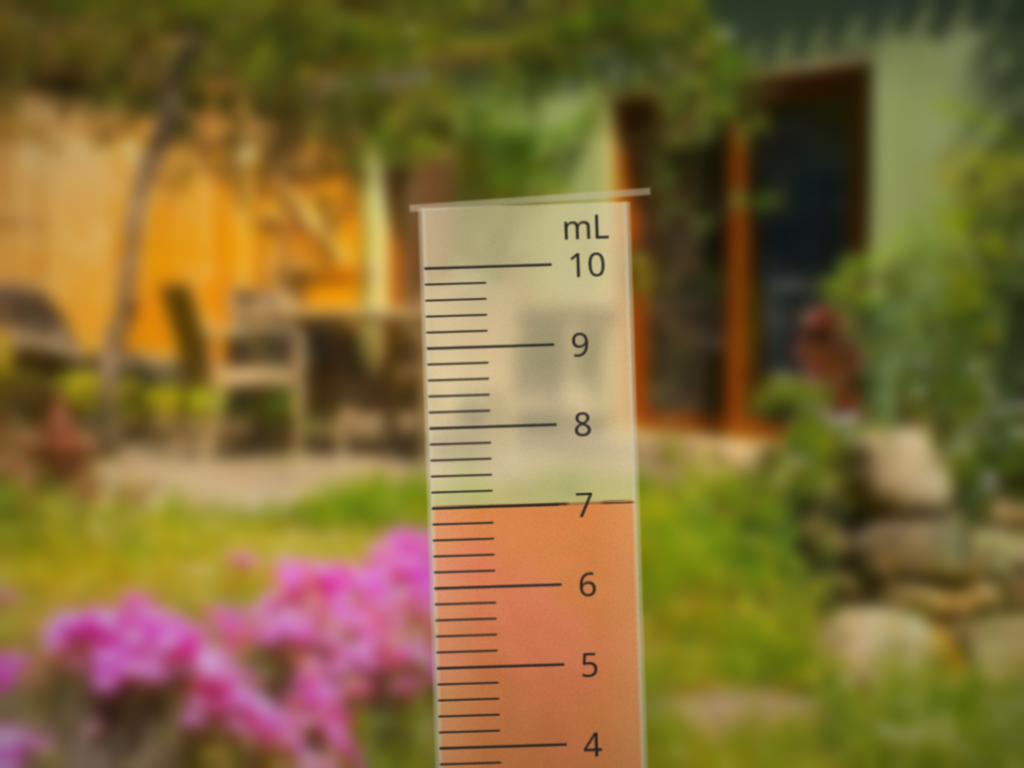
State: **7** mL
